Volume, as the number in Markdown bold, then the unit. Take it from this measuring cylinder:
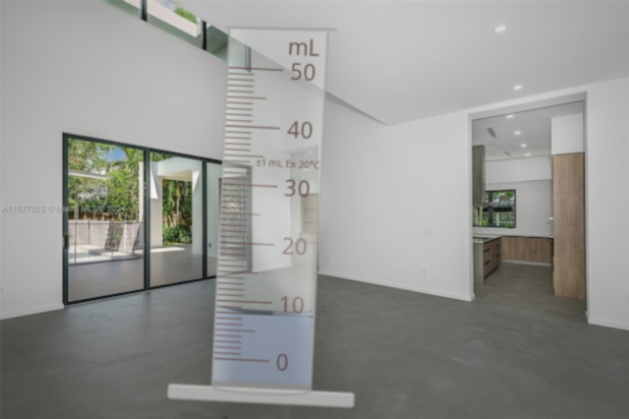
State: **8** mL
